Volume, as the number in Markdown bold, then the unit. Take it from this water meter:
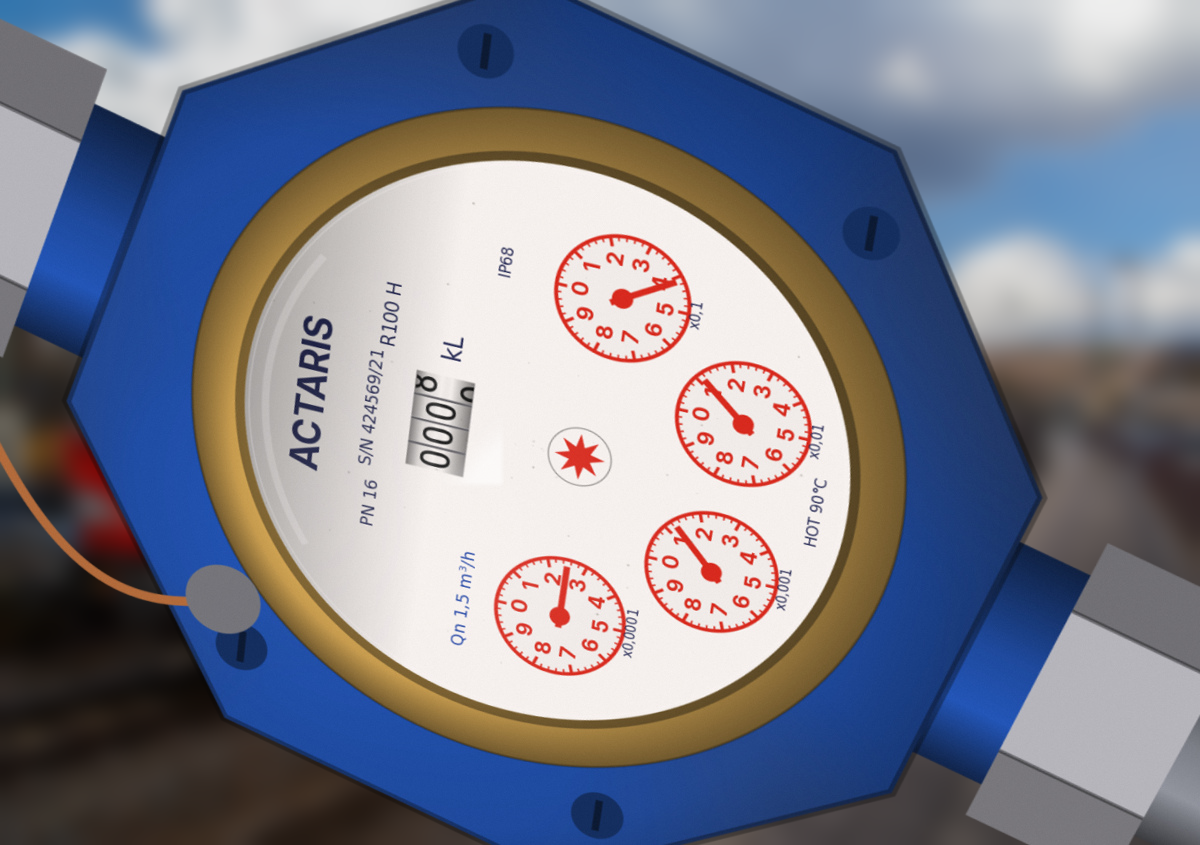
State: **8.4112** kL
